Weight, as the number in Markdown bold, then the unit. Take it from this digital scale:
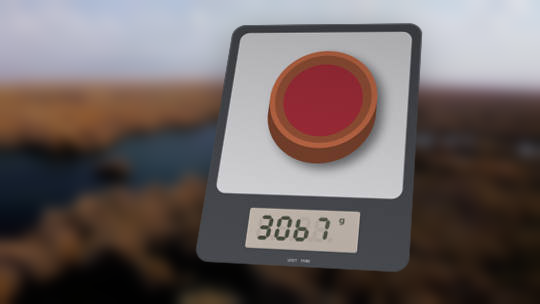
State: **3067** g
